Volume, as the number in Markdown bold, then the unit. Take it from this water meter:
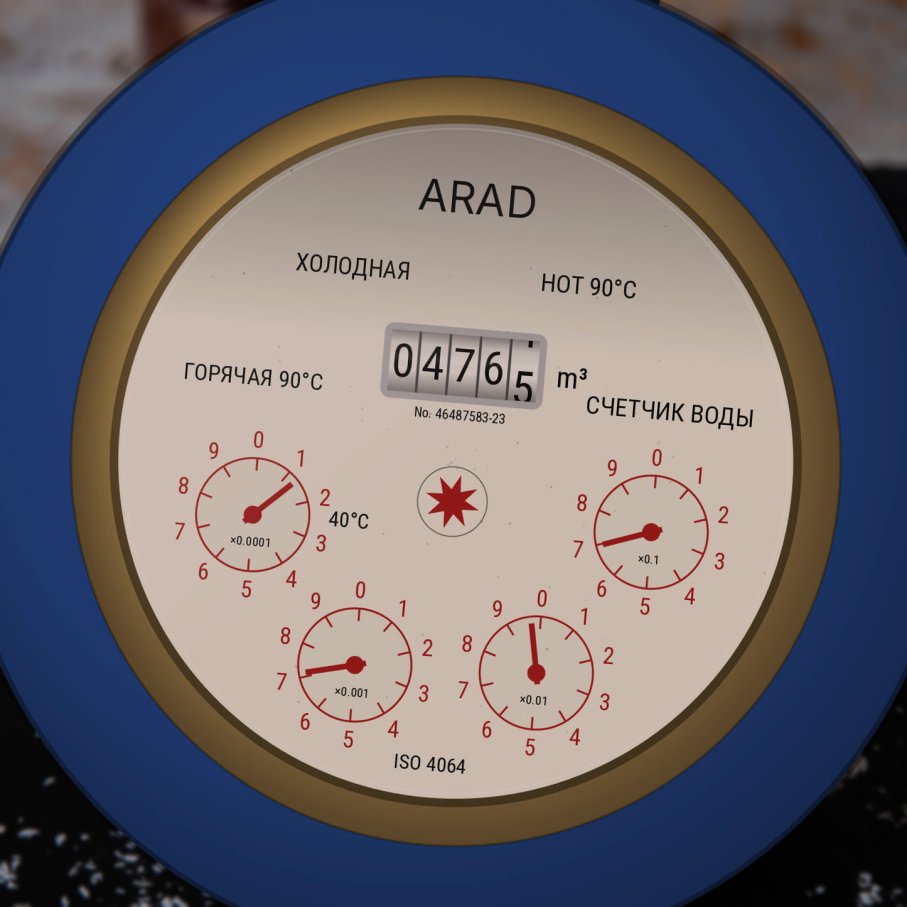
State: **4764.6971** m³
